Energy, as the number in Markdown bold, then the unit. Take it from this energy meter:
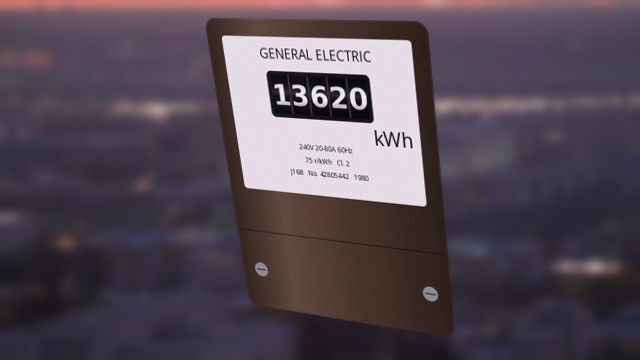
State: **13620** kWh
